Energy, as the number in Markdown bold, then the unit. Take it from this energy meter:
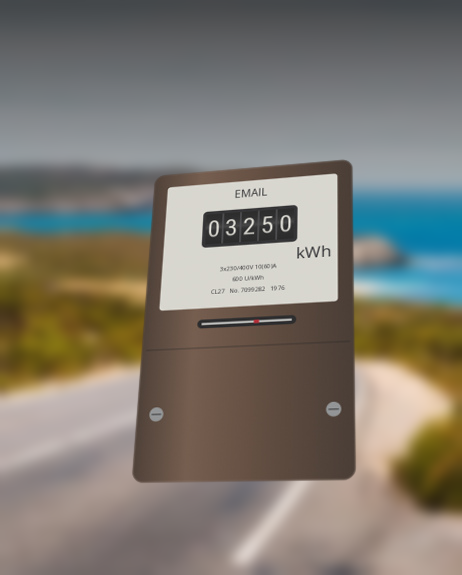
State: **3250** kWh
